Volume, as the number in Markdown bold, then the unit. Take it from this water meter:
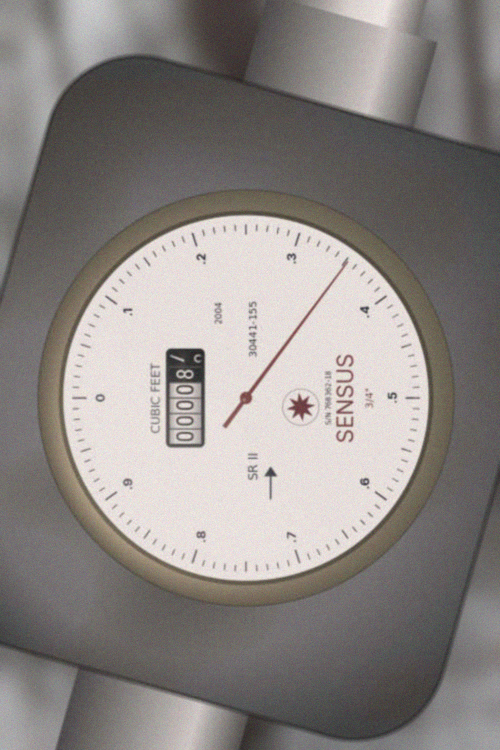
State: **87.35** ft³
